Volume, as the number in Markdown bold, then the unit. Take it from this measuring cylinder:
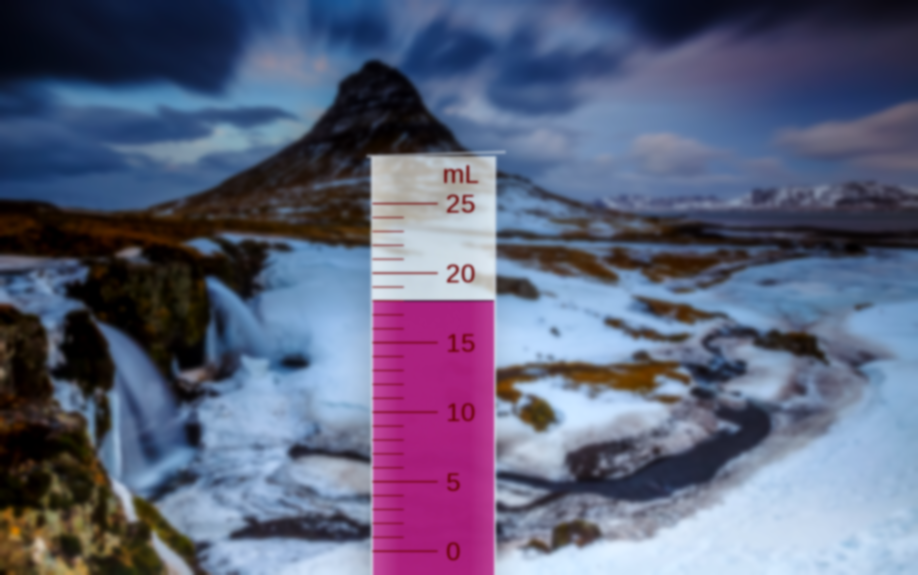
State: **18** mL
